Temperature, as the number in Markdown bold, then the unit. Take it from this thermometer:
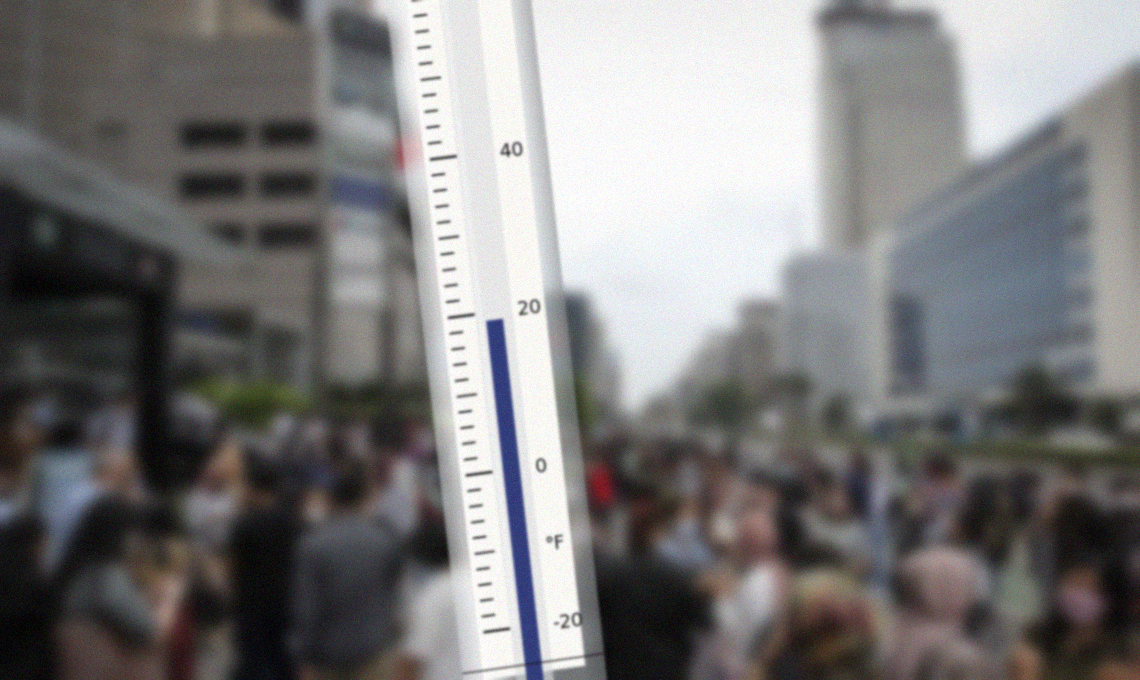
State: **19** °F
